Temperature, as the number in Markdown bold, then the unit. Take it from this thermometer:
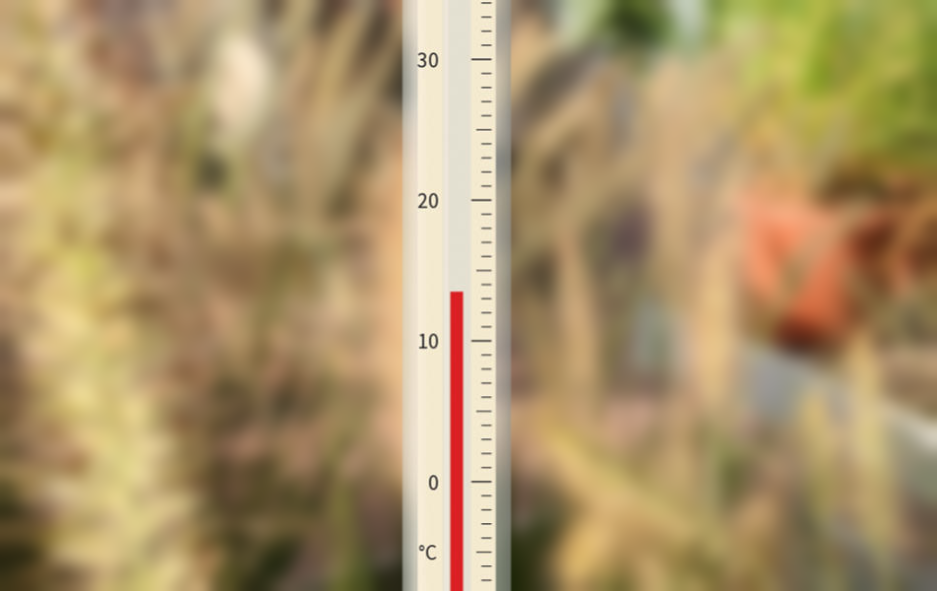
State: **13.5** °C
